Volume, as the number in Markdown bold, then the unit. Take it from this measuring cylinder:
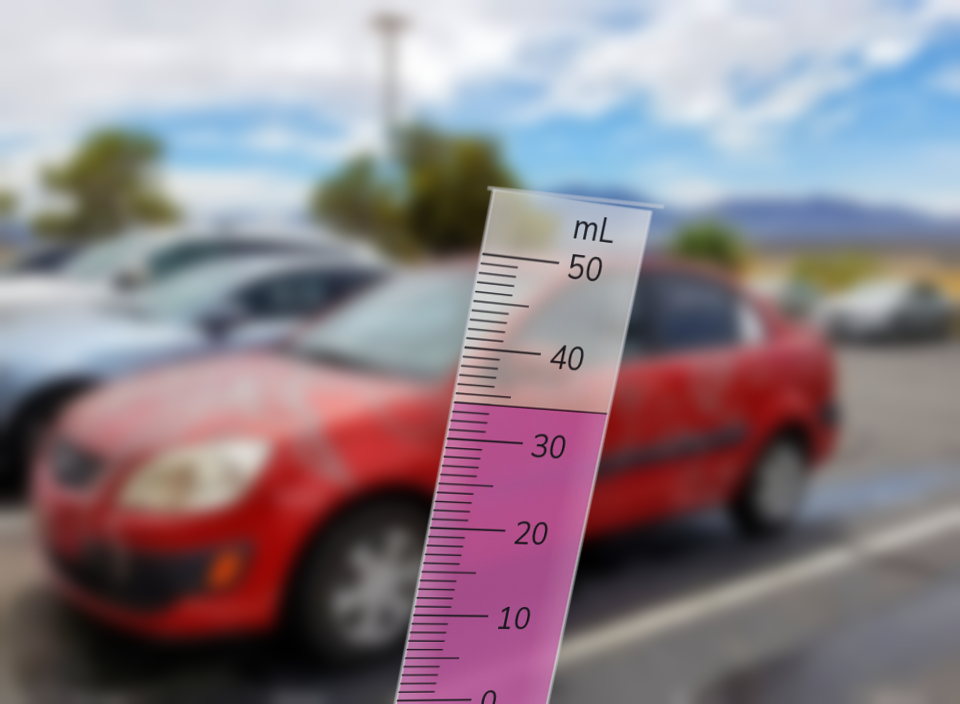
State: **34** mL
